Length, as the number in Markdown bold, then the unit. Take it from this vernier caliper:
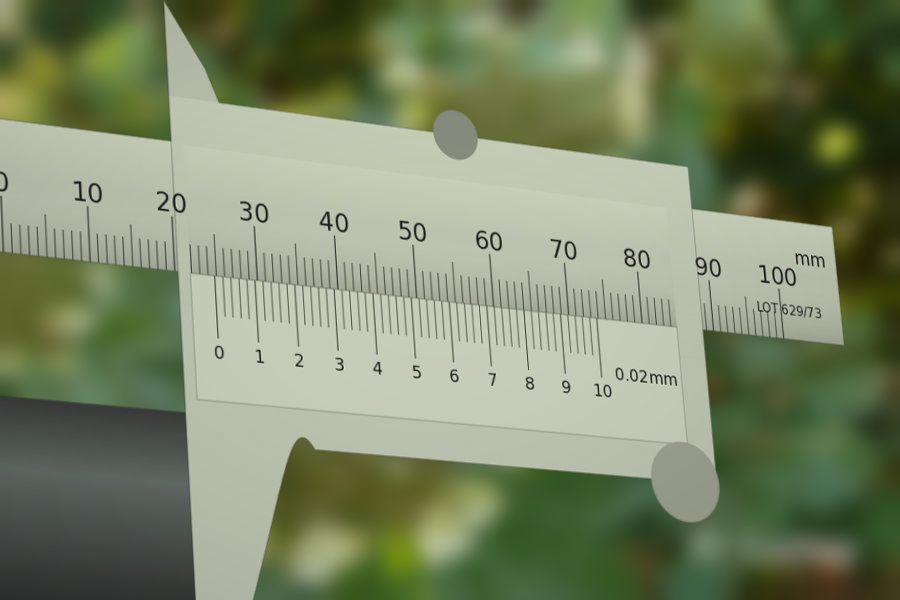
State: **24.8** mm
